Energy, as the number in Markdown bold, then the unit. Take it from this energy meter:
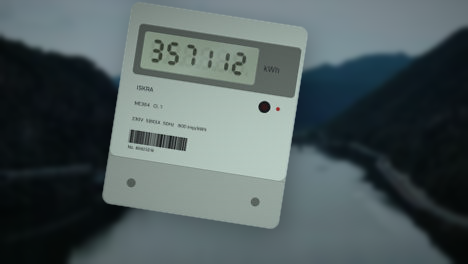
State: **357112** kWh
